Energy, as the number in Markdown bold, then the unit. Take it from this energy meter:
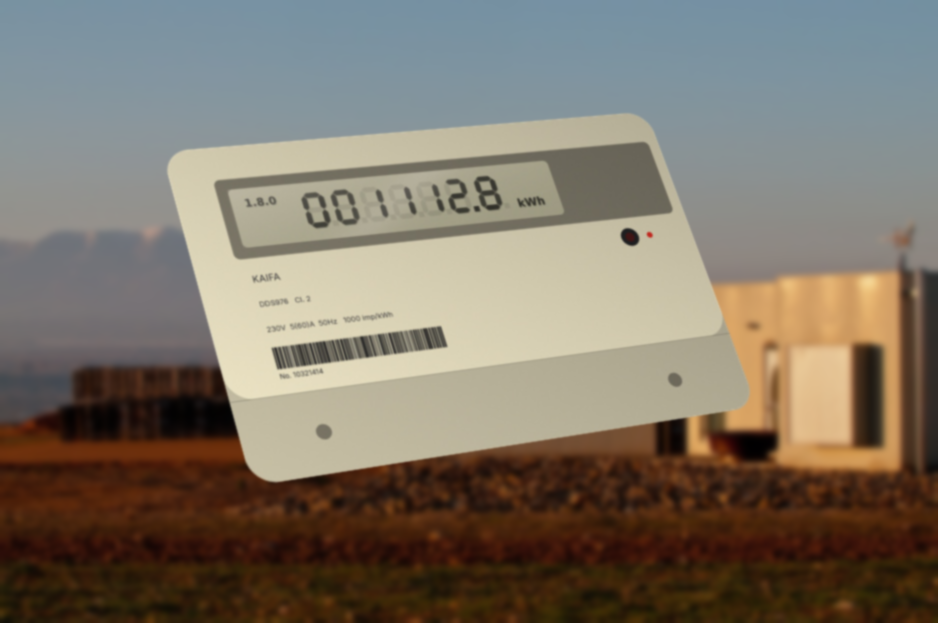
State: **1112.8** kWh
